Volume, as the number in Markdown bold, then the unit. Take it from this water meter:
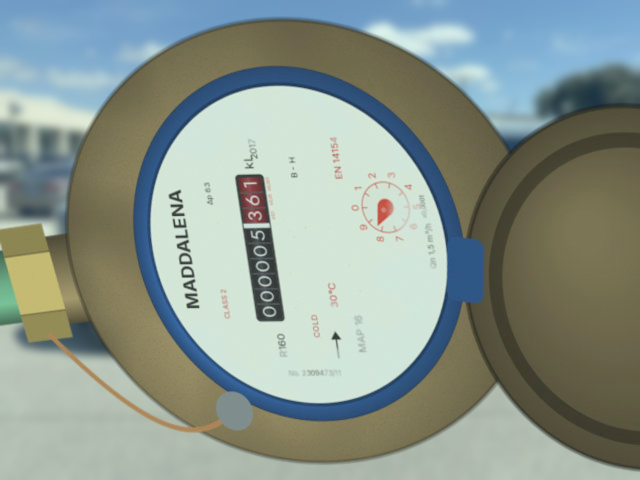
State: **5.3618** kL
